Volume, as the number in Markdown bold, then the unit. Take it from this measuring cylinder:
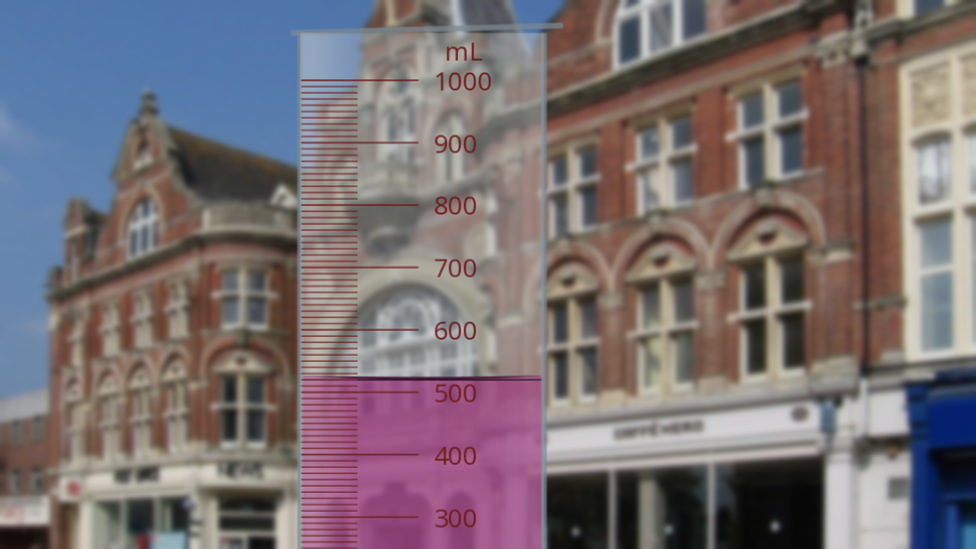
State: **520** mL
